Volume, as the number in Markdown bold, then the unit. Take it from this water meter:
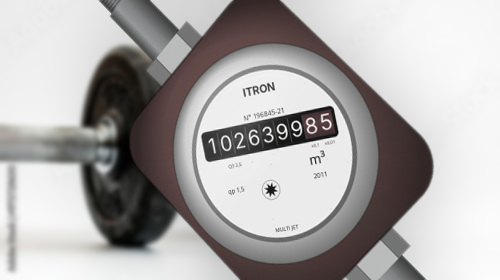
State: **1026399.85** m³
